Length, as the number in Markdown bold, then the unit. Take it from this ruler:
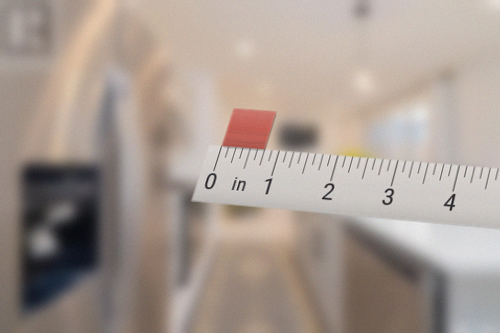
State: **0.75** in
